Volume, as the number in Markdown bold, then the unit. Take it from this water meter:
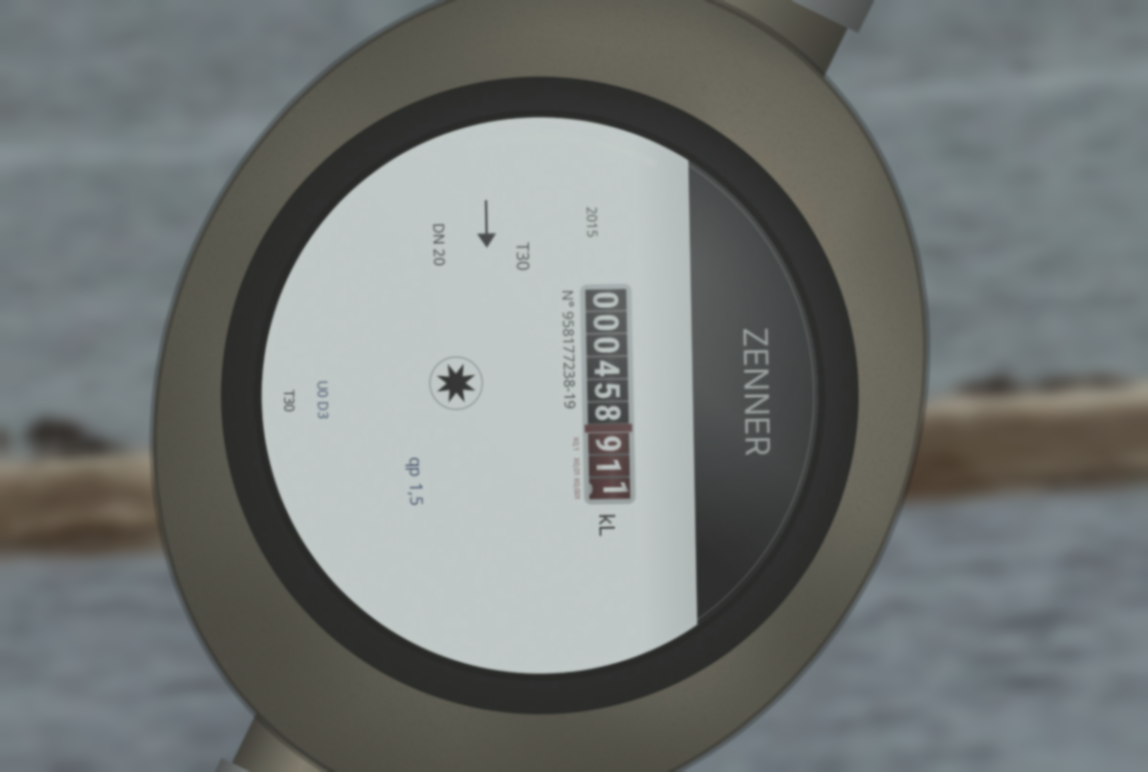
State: **458.911** kL
